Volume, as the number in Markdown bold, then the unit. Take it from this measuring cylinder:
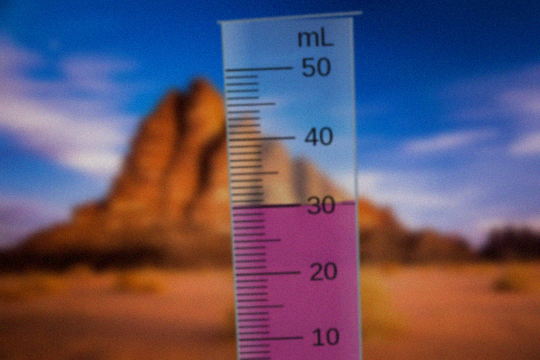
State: **30** mL
